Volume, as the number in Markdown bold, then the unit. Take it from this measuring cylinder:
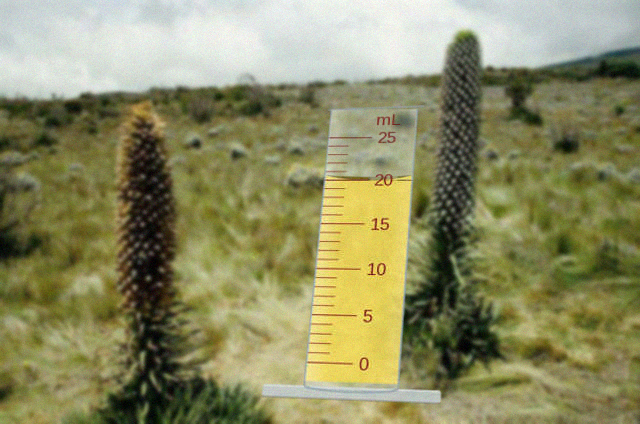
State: **20** mL
